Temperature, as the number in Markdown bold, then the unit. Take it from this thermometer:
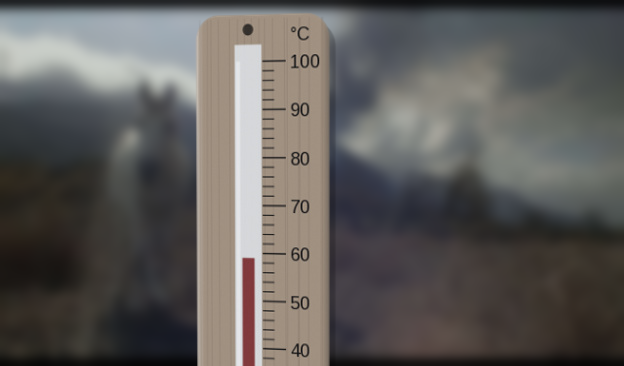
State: **59** °C
